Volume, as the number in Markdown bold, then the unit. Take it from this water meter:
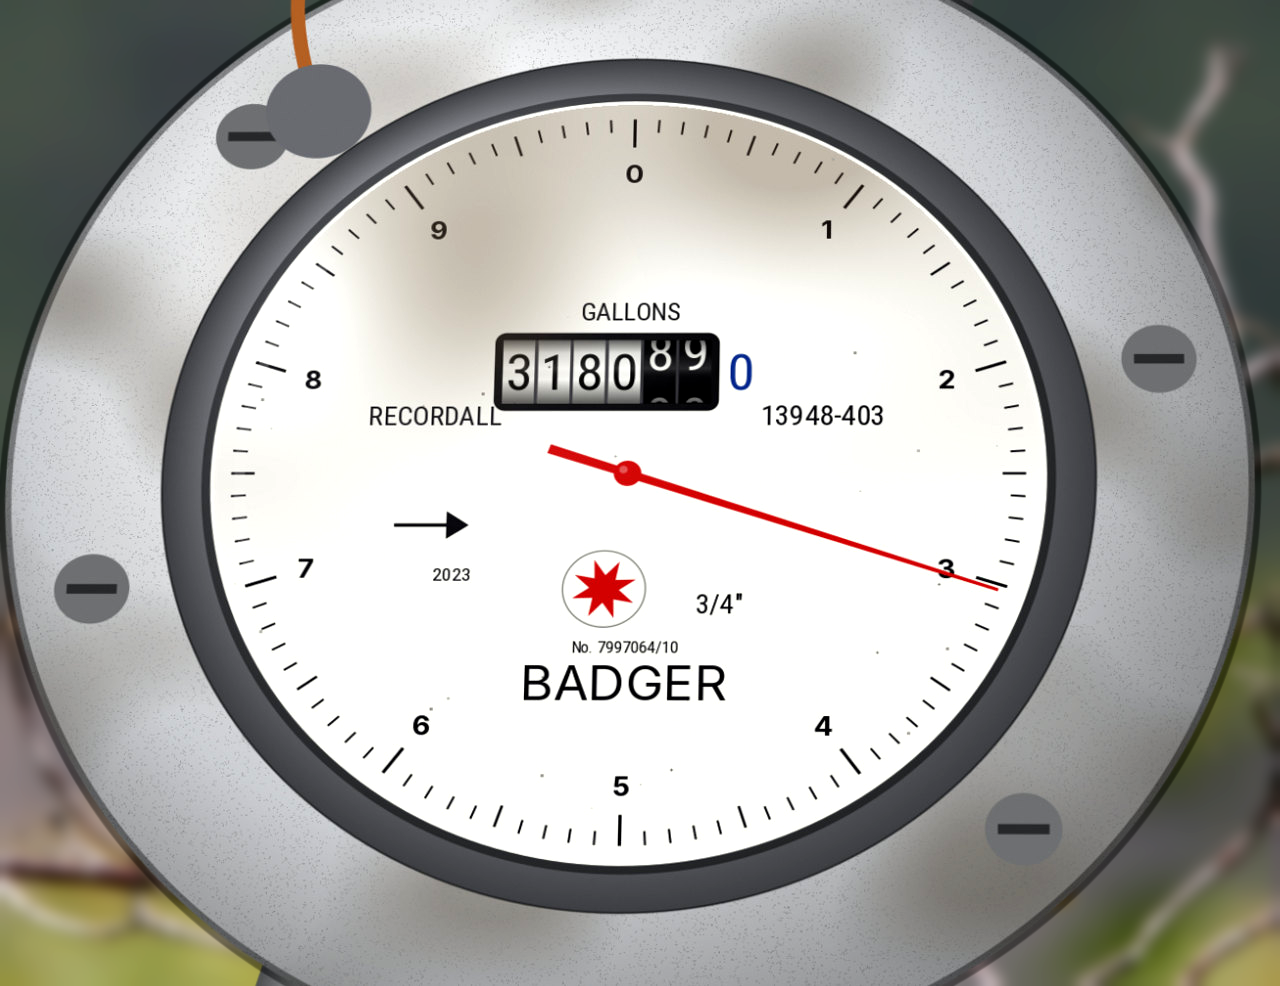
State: **3180893.0** gal
